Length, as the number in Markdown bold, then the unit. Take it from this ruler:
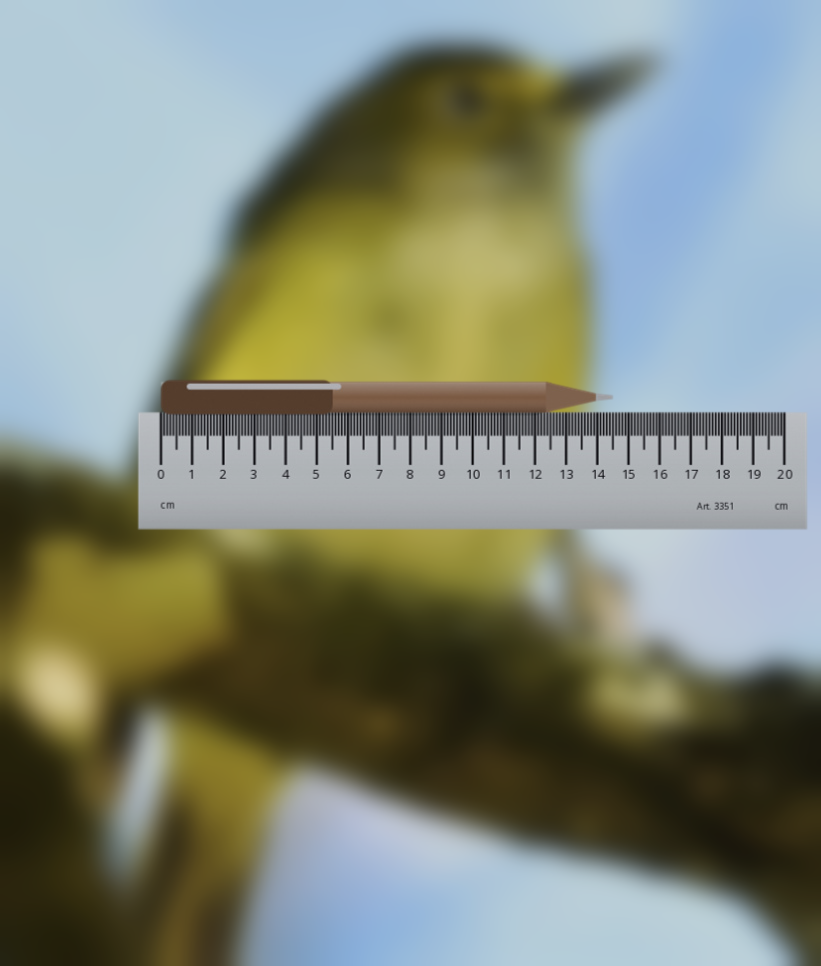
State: **14.5** cm
